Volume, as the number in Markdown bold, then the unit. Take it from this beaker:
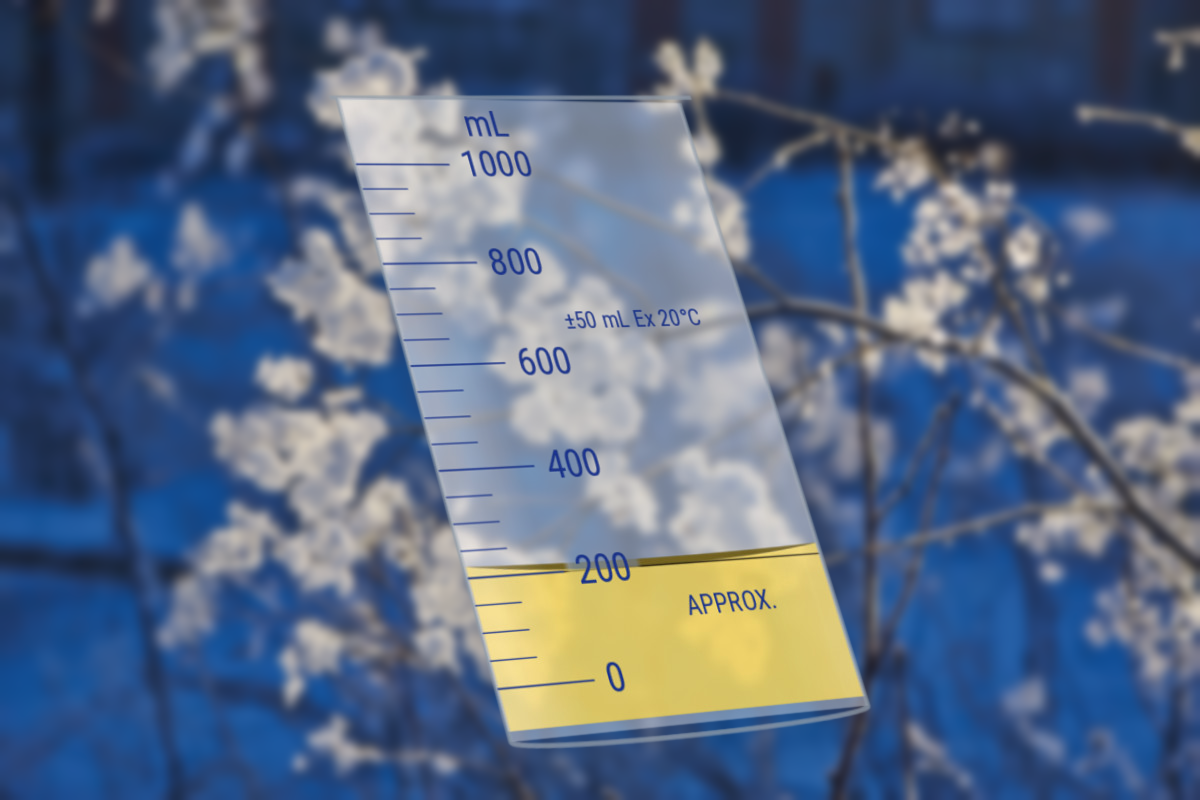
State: **200** mL
